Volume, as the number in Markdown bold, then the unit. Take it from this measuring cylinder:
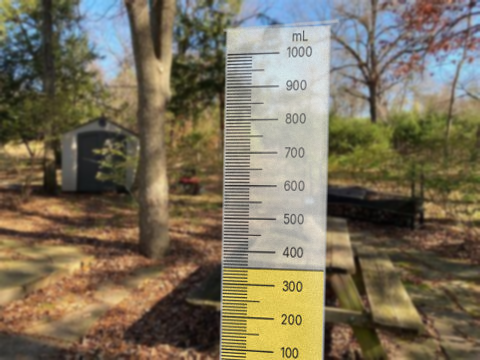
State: **350** mL
